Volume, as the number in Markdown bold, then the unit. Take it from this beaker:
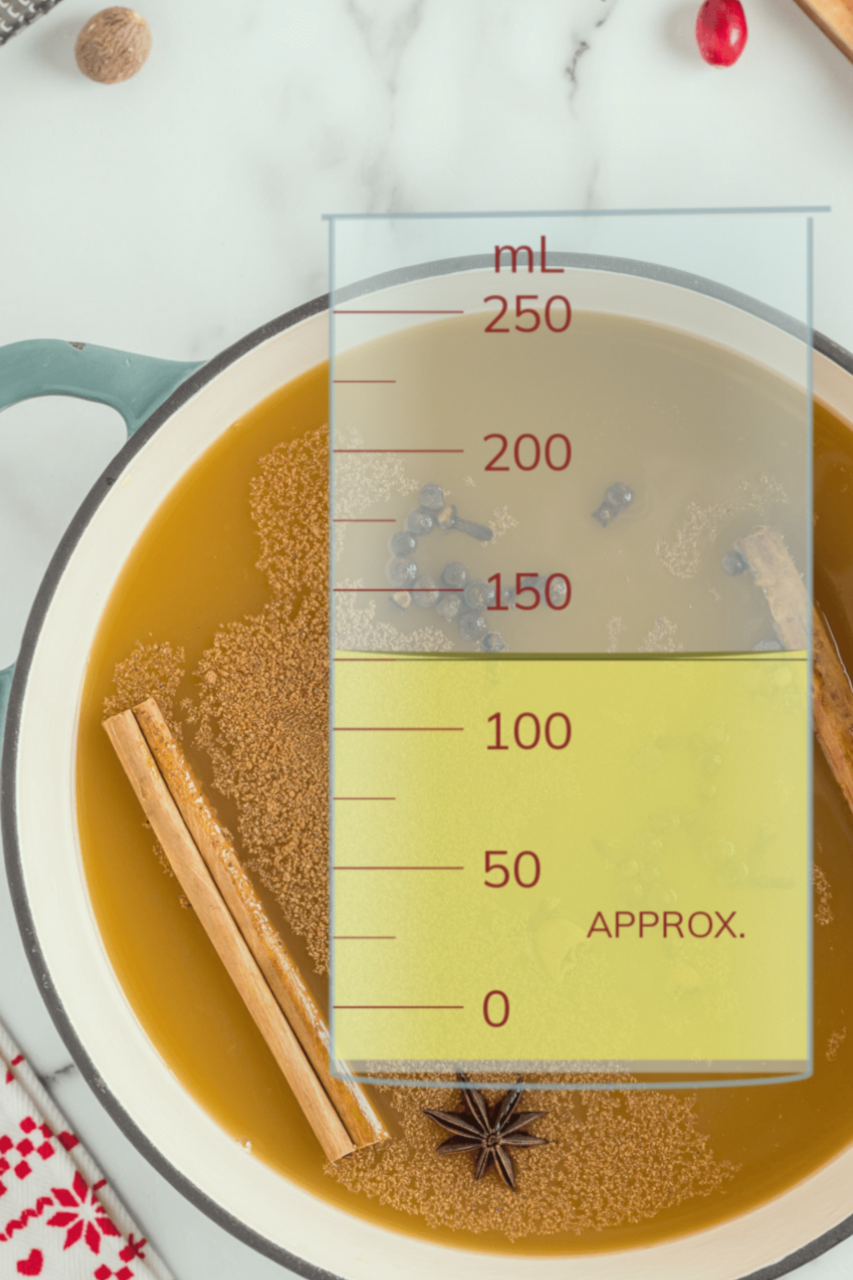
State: **125** mL
